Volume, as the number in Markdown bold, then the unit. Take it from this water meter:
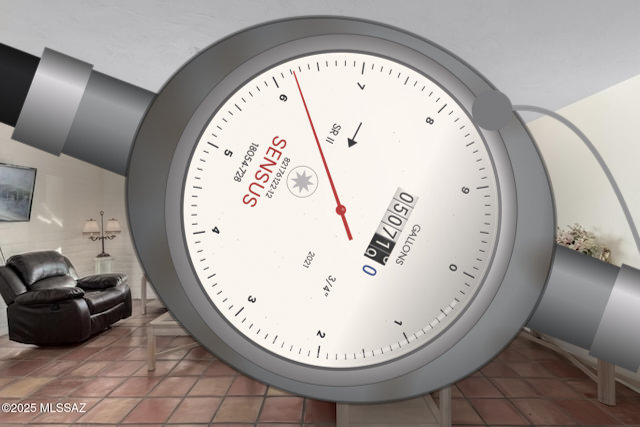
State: **507186.2** gal
